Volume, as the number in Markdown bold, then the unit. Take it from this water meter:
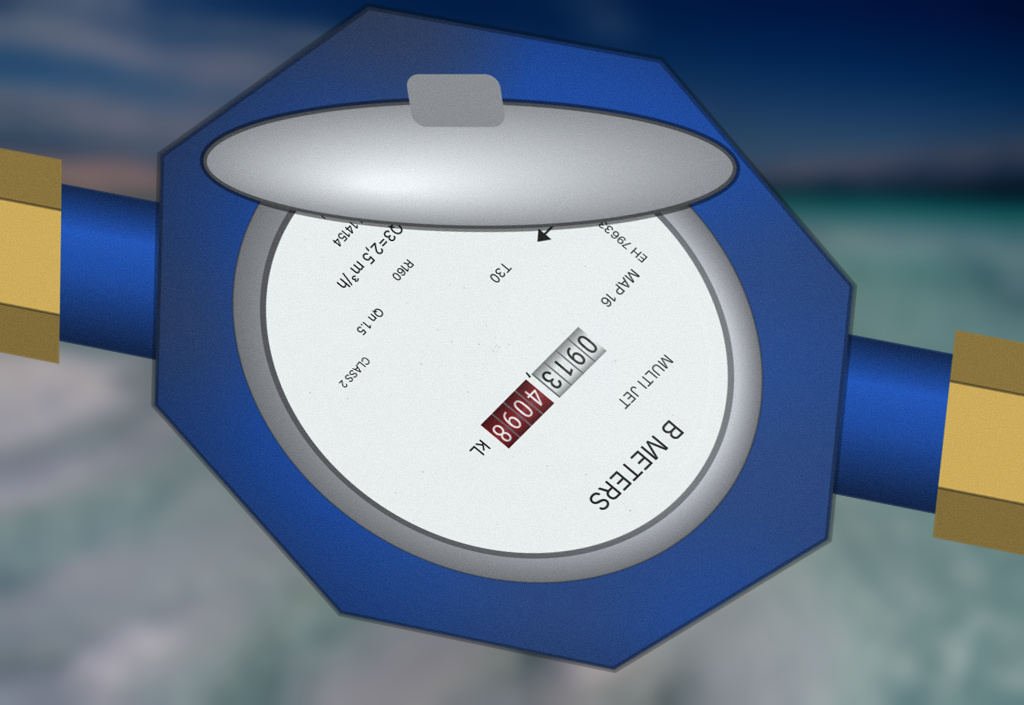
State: **913.4098** kL
